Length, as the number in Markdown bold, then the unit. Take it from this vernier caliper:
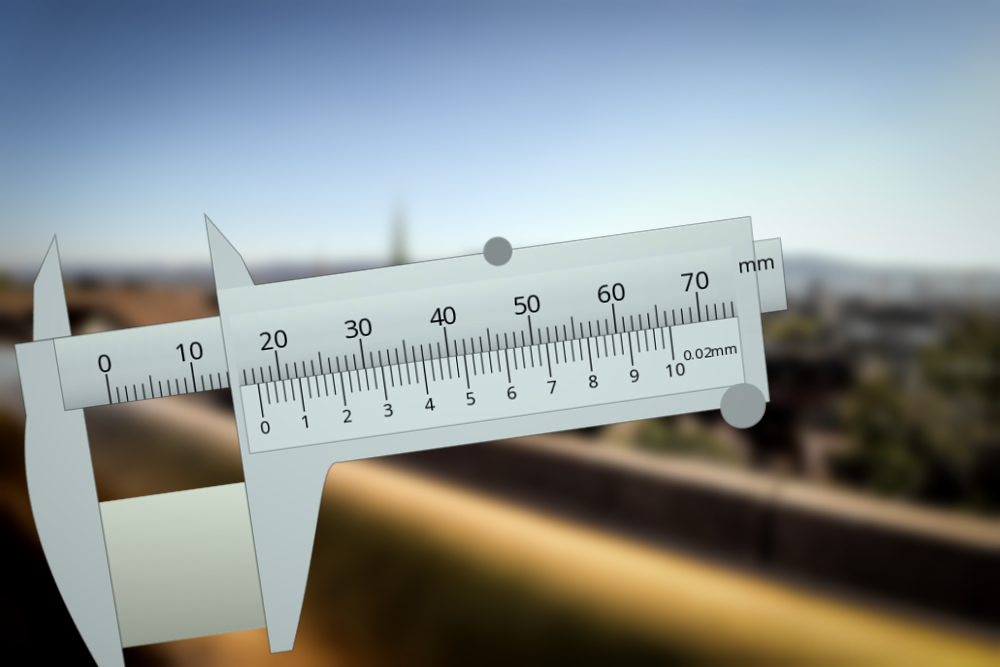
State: **17.4** mm
